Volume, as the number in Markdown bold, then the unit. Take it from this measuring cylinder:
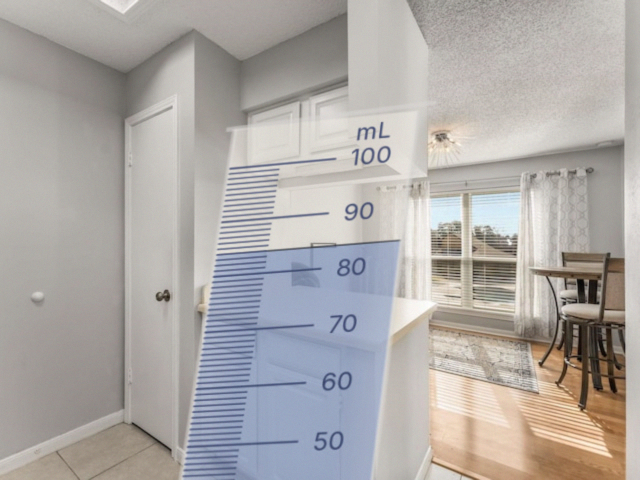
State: **84** mL
